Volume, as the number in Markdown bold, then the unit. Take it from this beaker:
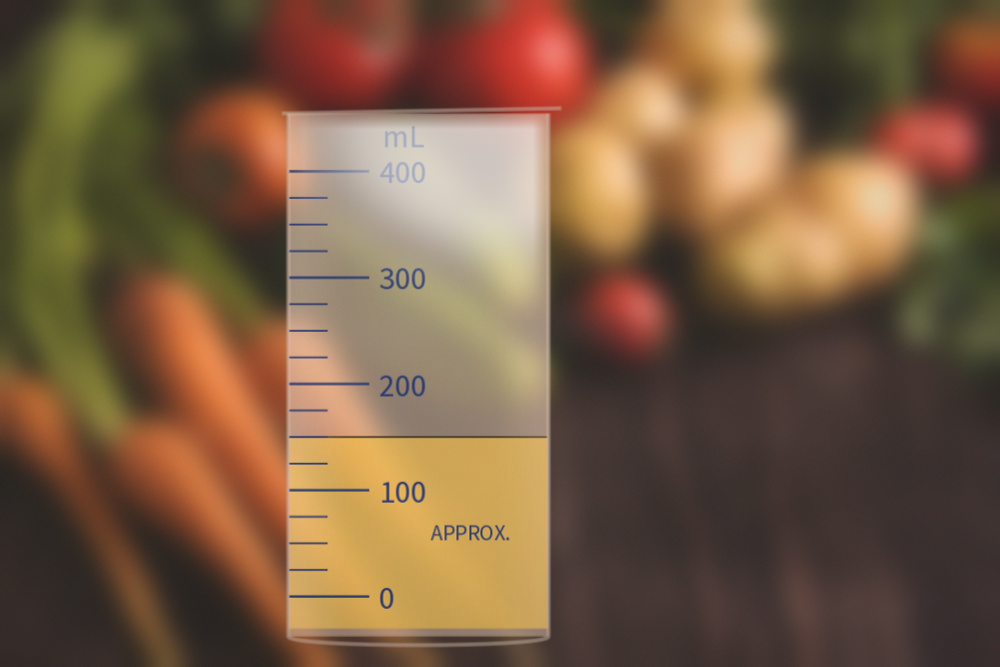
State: **150** mL
